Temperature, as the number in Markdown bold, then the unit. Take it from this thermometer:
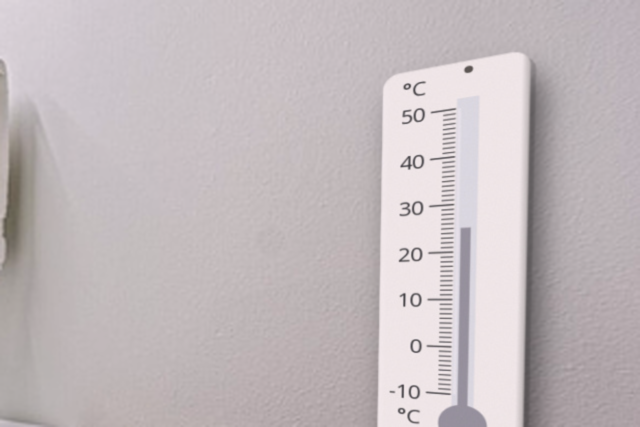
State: **25** °C
